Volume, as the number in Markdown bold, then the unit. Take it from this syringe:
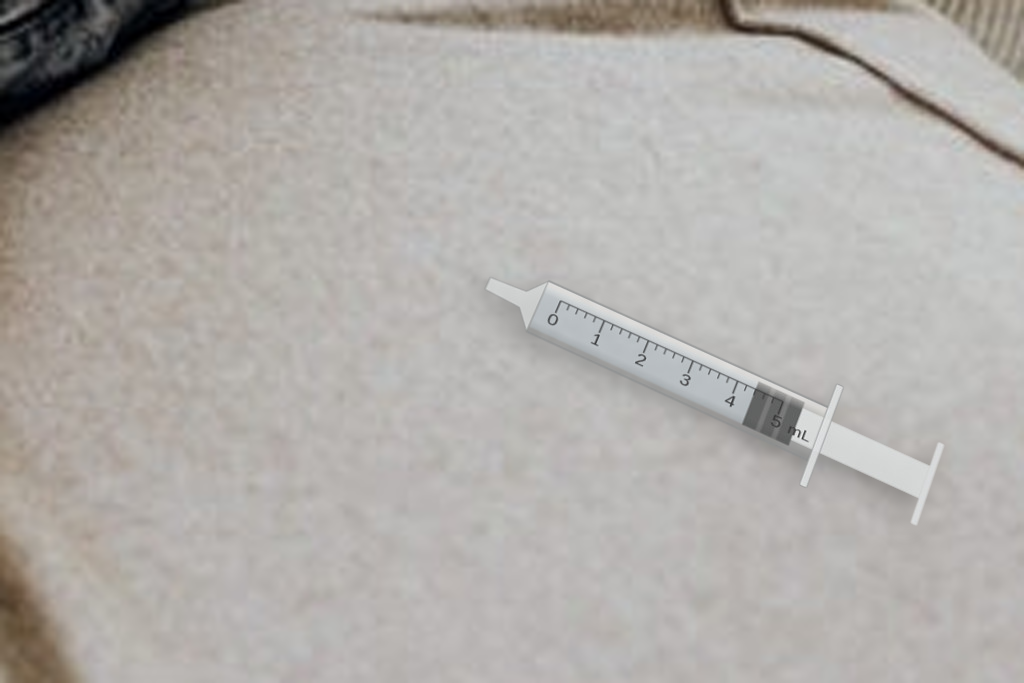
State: **4.4** mL
